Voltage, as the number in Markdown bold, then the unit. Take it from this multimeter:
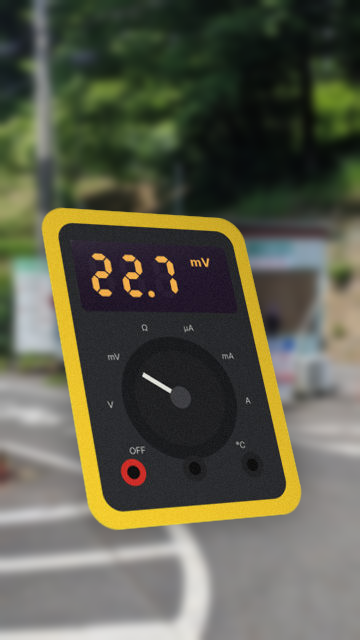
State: **22.7** mV
